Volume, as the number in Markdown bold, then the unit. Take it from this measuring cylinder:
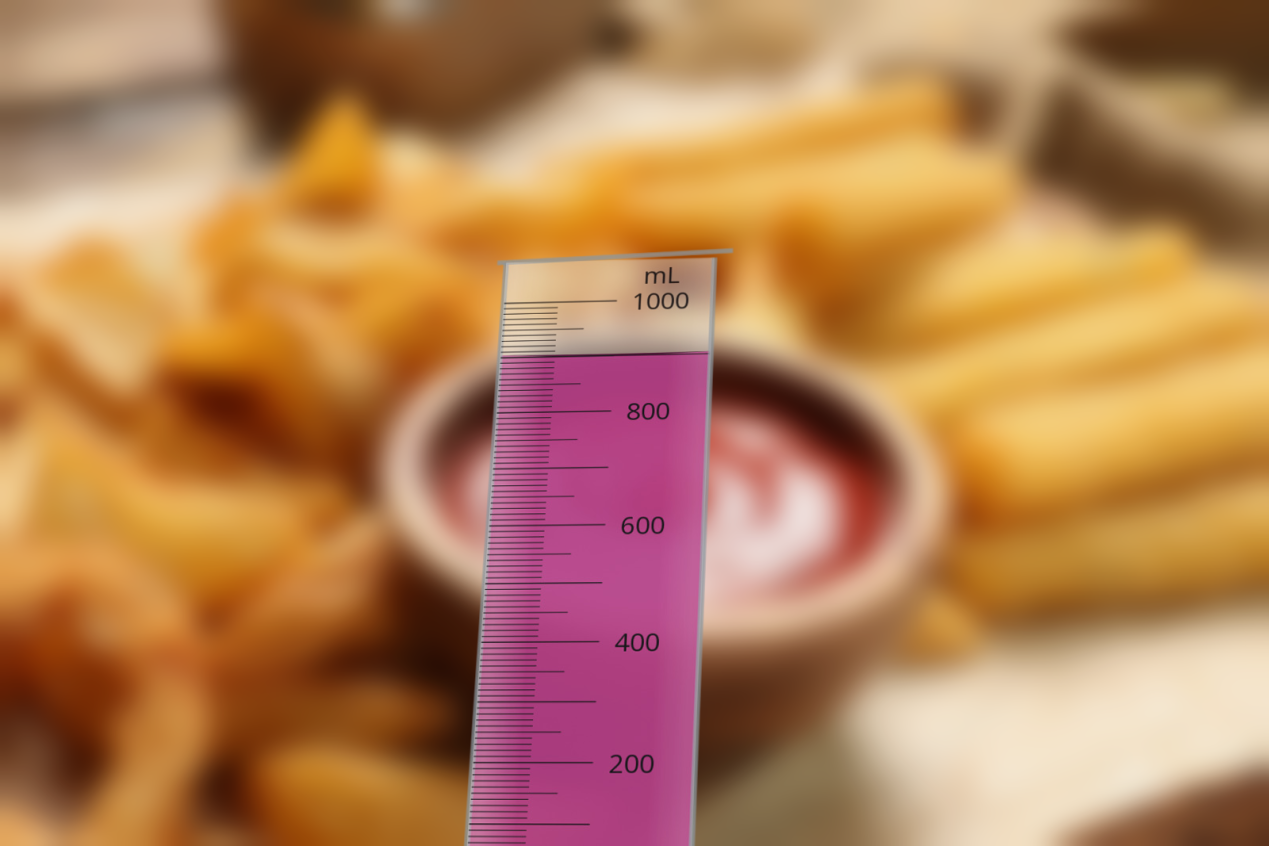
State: **900** mL
